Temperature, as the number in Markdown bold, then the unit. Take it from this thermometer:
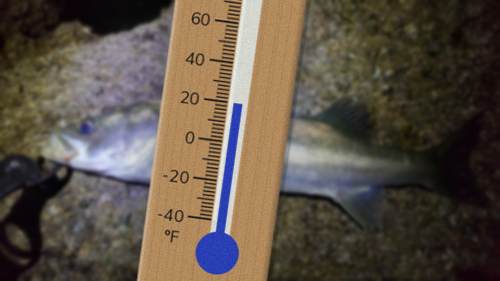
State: **20** °F
